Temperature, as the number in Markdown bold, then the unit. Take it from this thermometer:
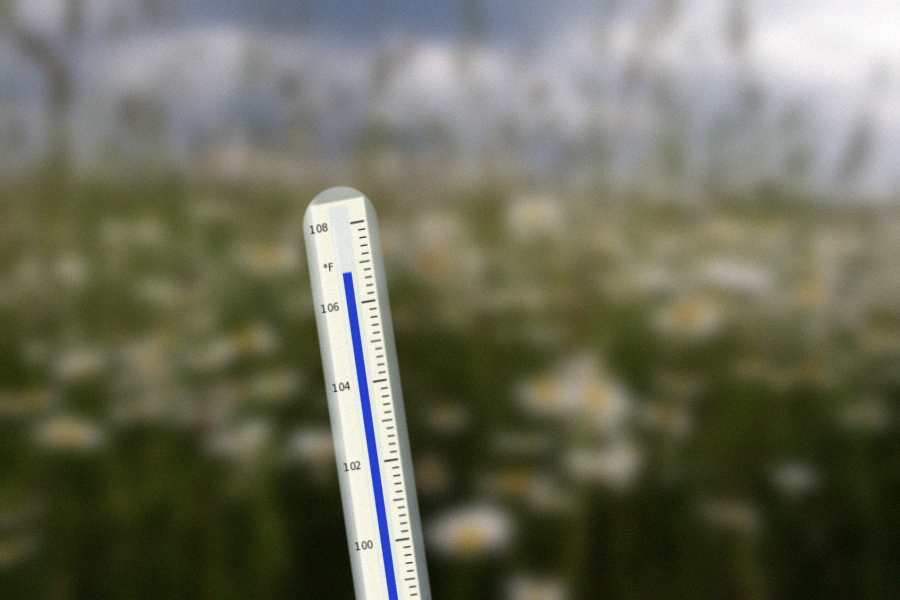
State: **106.8** °F
